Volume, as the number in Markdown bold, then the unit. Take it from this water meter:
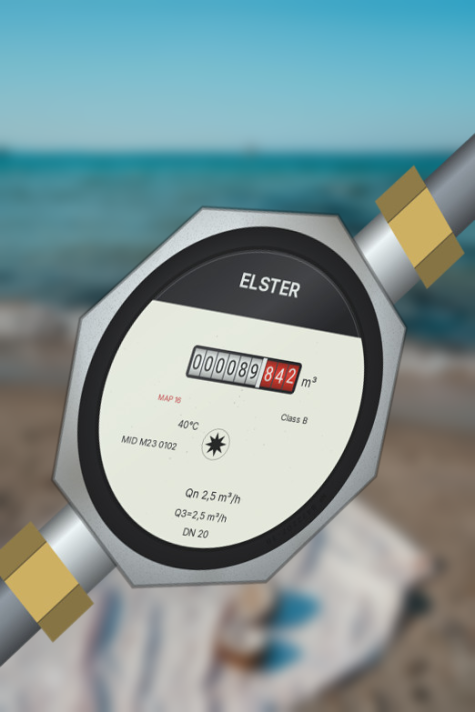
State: **89.842** m³
